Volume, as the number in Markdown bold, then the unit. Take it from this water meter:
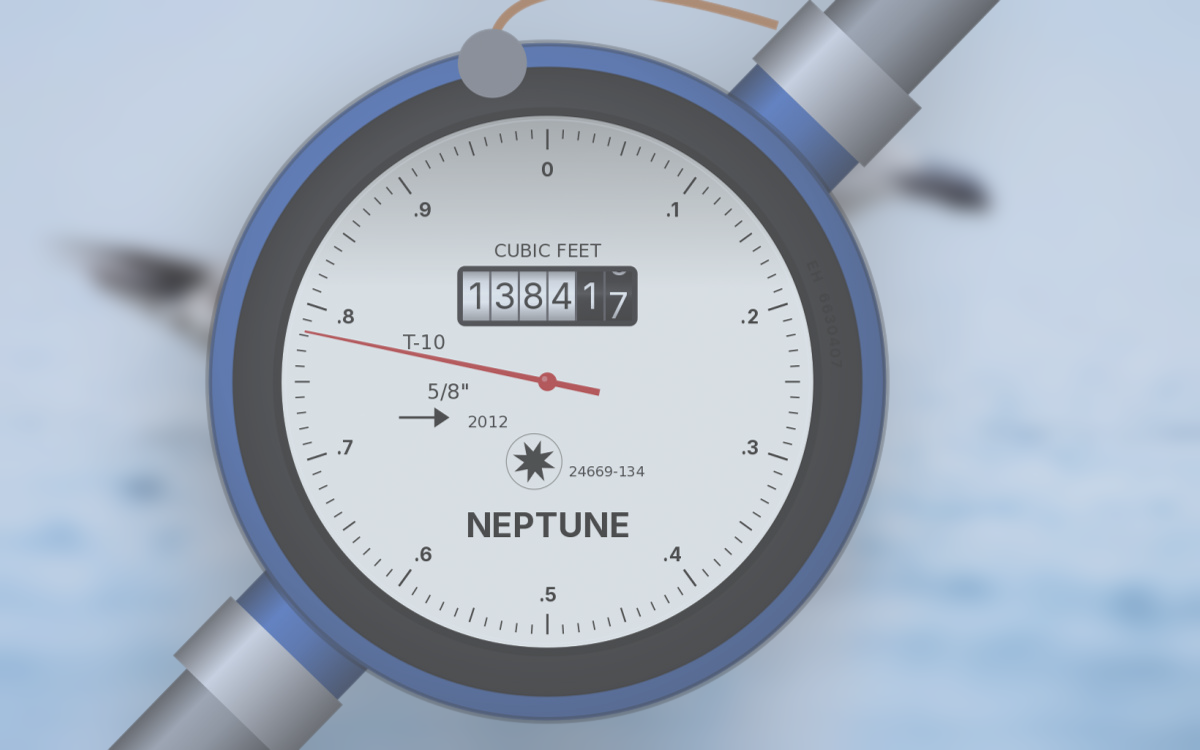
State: **138416.78** ft³
